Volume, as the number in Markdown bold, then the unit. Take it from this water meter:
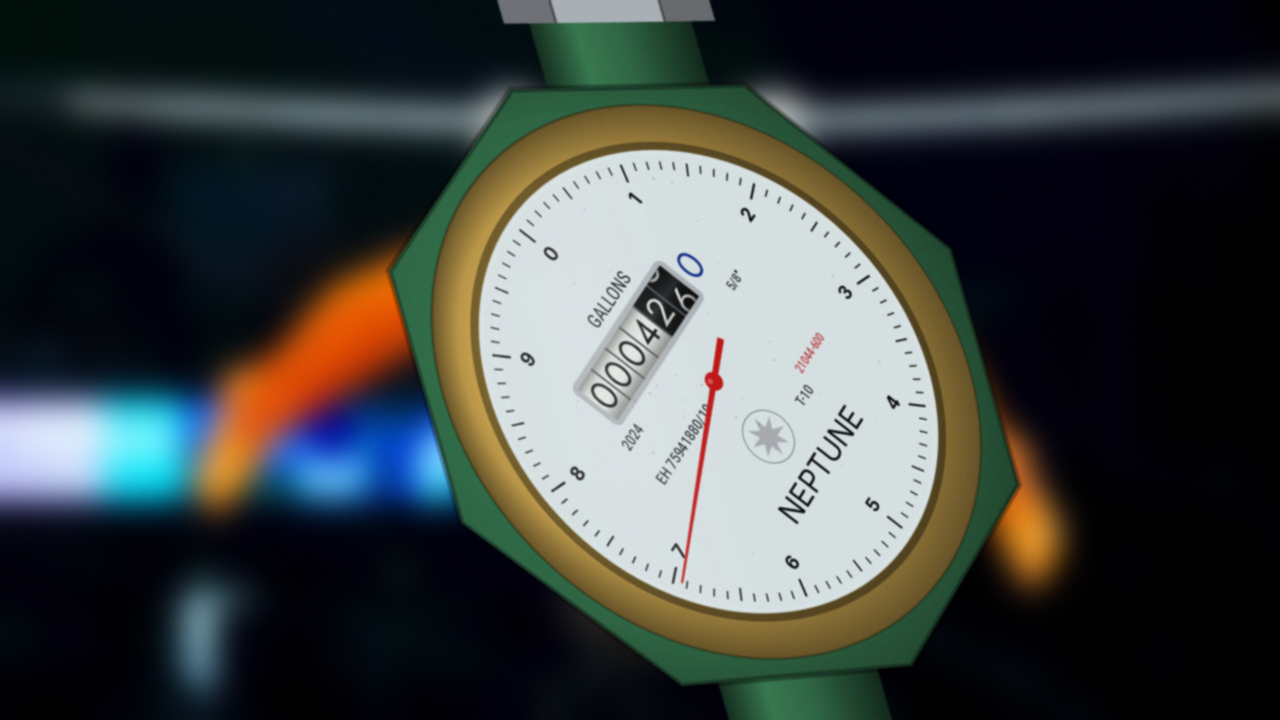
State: **4256.9** gal
